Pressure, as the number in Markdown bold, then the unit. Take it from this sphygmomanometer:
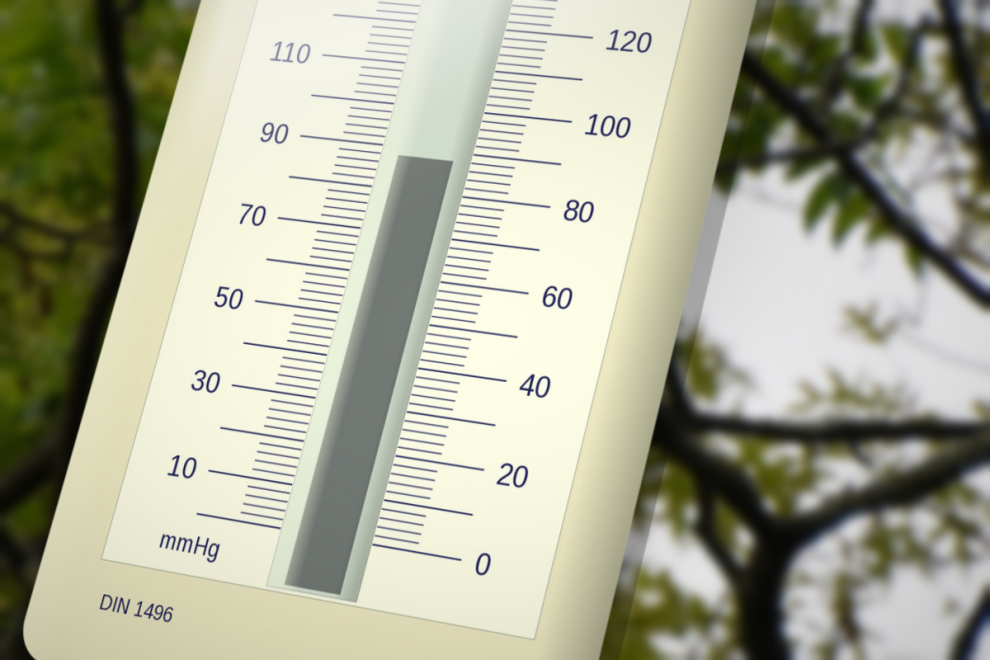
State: **88** mmHg
